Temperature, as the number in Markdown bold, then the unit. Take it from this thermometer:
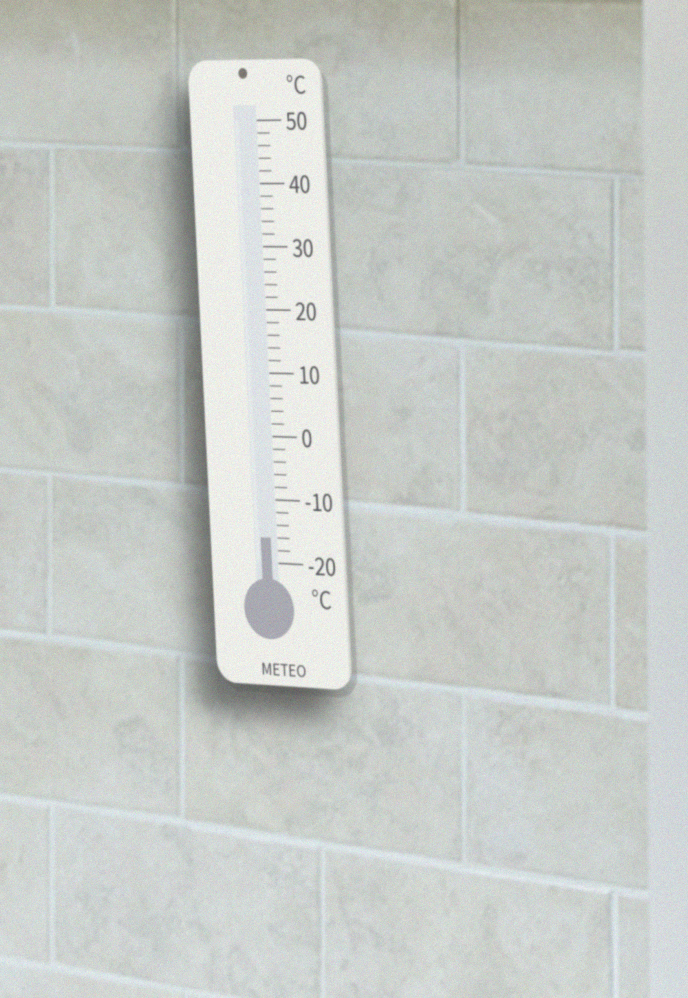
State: **-16** °C
